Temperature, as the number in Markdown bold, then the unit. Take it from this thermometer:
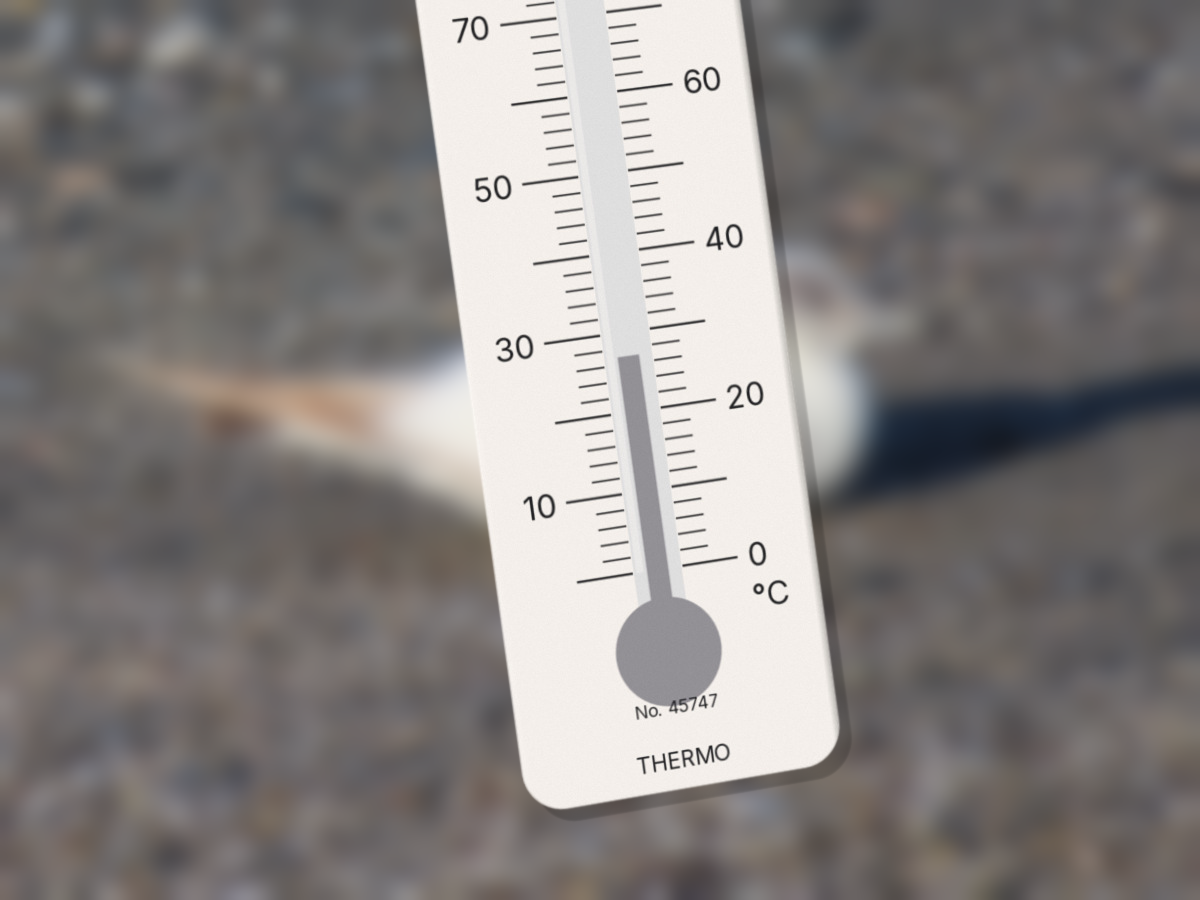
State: **27** °C
